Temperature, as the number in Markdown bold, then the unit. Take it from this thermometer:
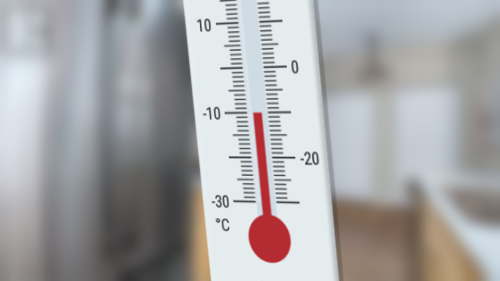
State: **-10** °C
